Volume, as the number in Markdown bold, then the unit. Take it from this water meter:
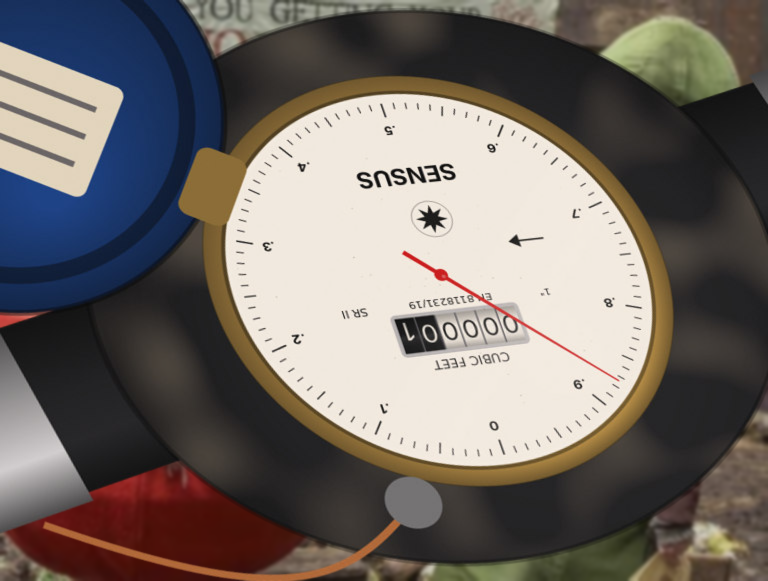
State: **0.87** ft³
